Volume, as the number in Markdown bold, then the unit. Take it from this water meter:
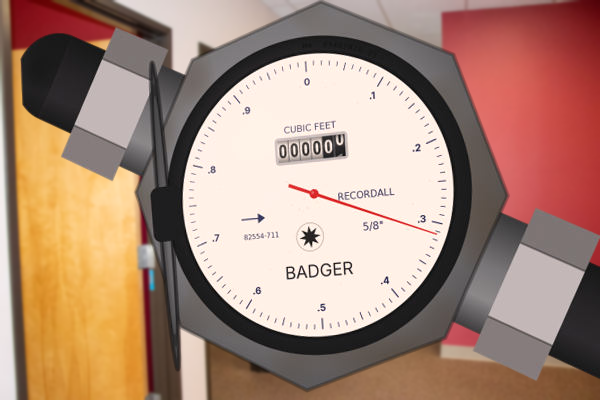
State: **0.31** ft³
